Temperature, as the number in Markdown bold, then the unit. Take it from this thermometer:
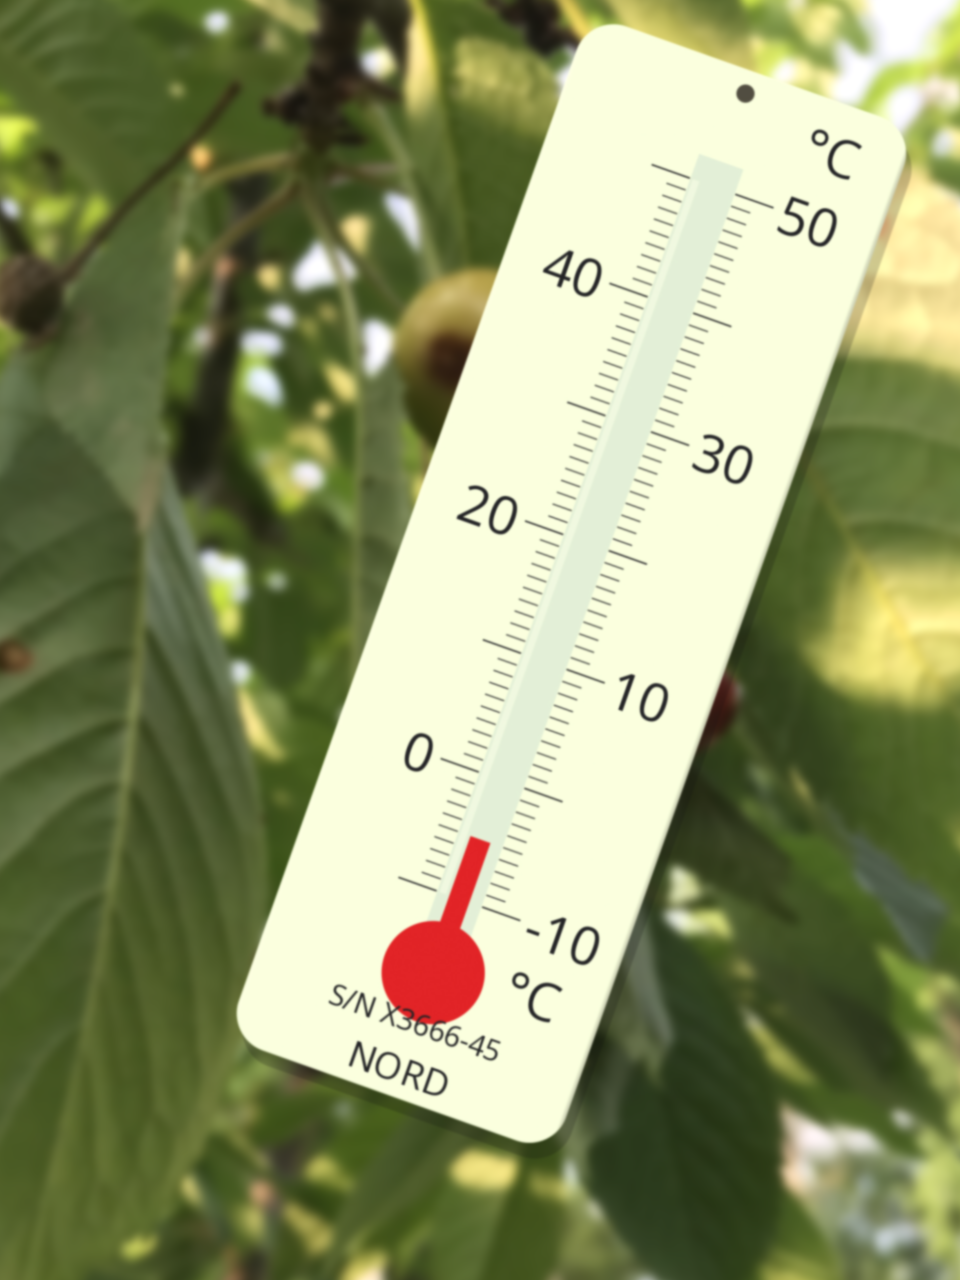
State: **-5** °C
